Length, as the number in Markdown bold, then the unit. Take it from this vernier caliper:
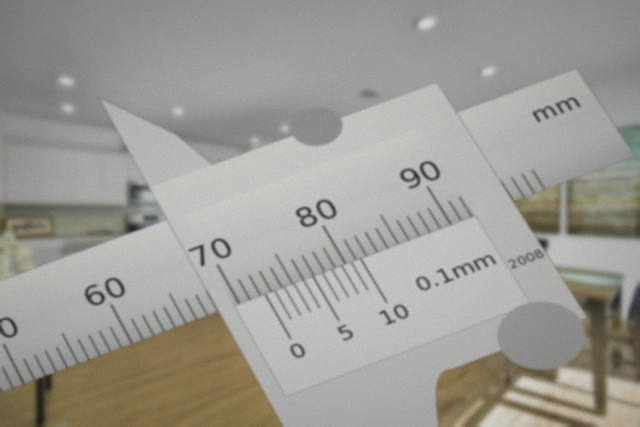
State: **72.4** mm
